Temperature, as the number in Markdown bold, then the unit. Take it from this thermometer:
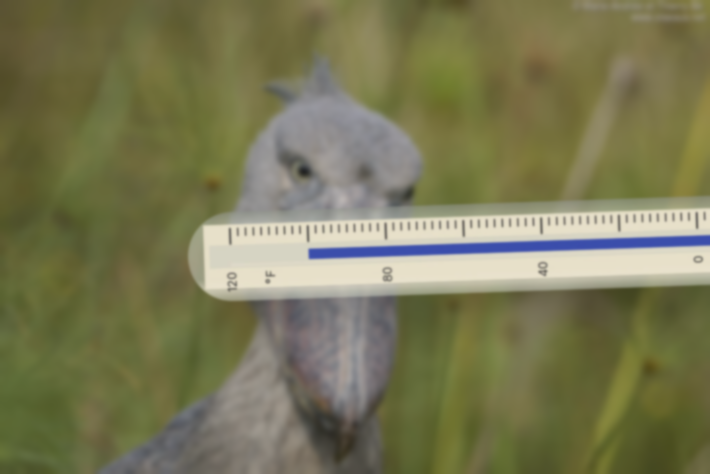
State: **100** °F
